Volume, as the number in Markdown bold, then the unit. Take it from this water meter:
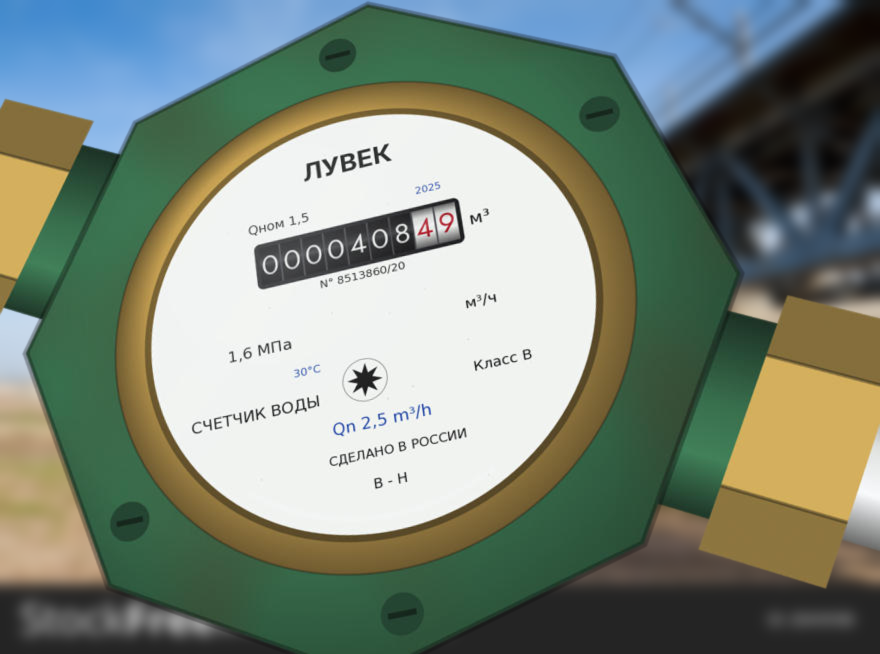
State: **408.49** m³
